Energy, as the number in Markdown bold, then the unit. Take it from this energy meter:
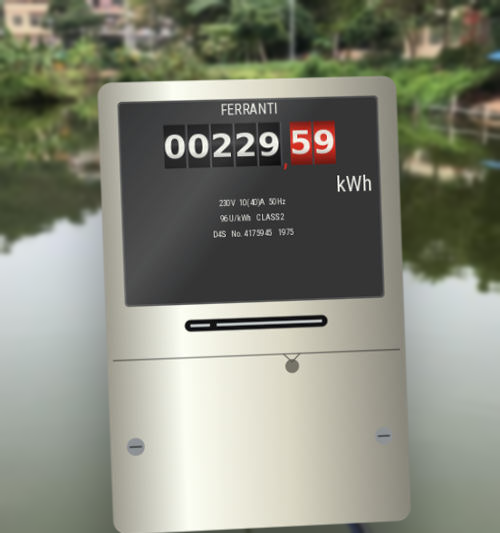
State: **229.59** kWh
